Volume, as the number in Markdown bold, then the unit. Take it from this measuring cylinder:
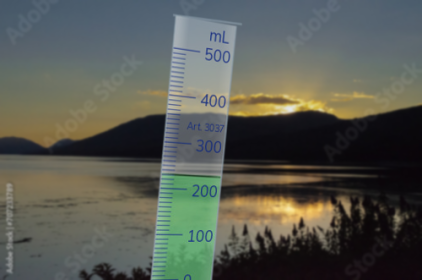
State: **230** mL
